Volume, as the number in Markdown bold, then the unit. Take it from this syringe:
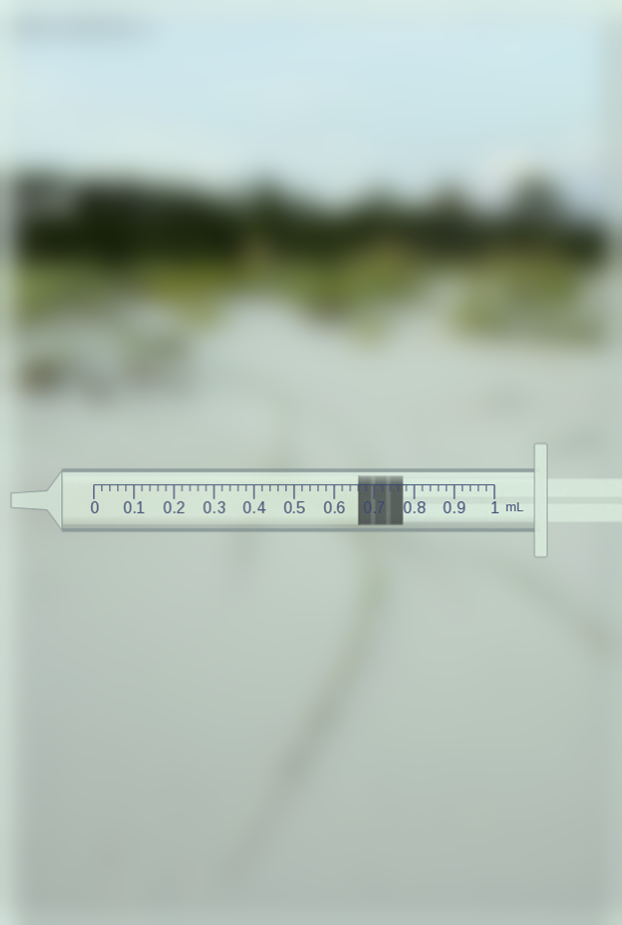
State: **0.66** mL
